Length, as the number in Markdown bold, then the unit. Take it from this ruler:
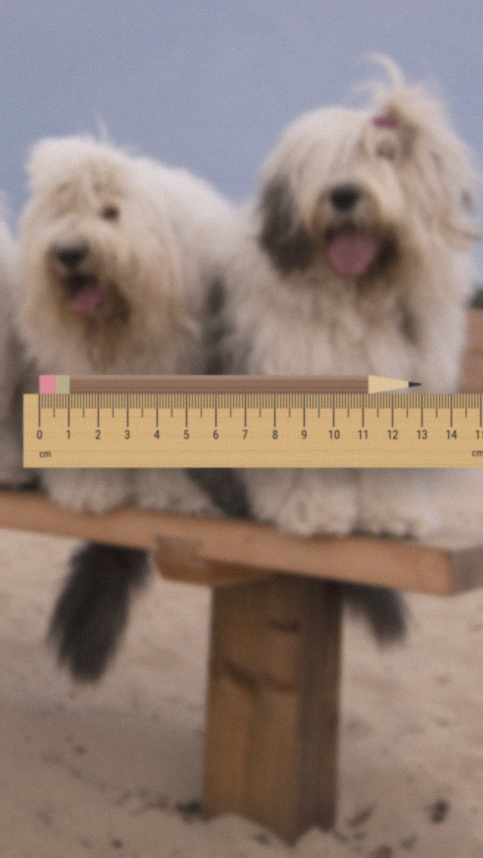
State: **13** cm
